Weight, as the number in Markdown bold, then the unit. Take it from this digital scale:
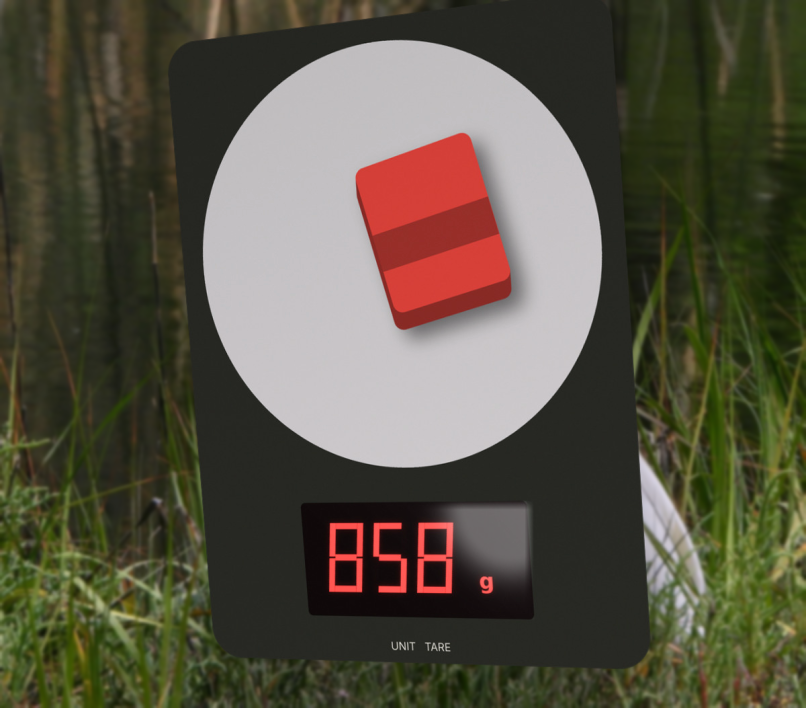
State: **858** g
